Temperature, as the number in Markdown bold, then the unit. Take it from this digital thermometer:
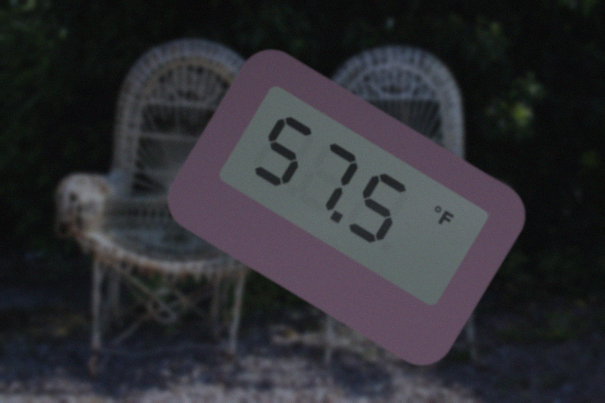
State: **57.5** °F
